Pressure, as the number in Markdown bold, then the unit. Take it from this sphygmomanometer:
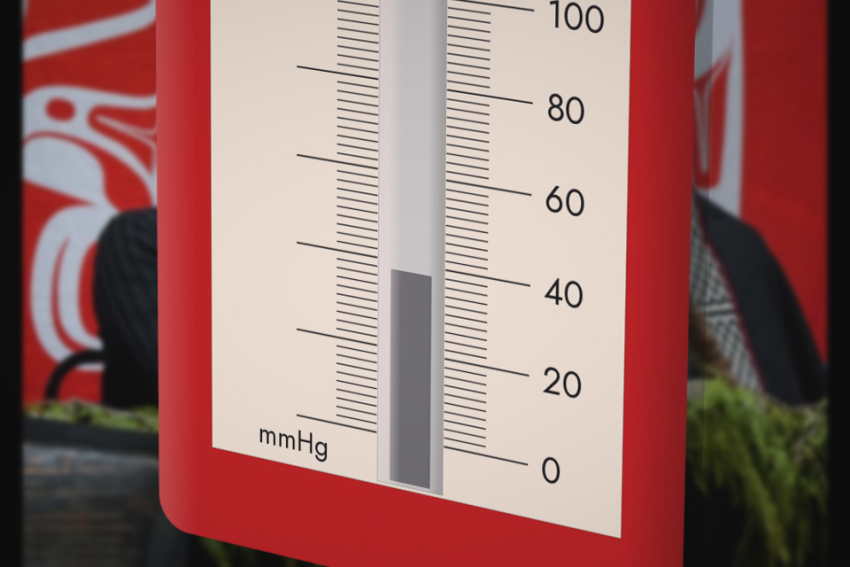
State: **38** mmHg
